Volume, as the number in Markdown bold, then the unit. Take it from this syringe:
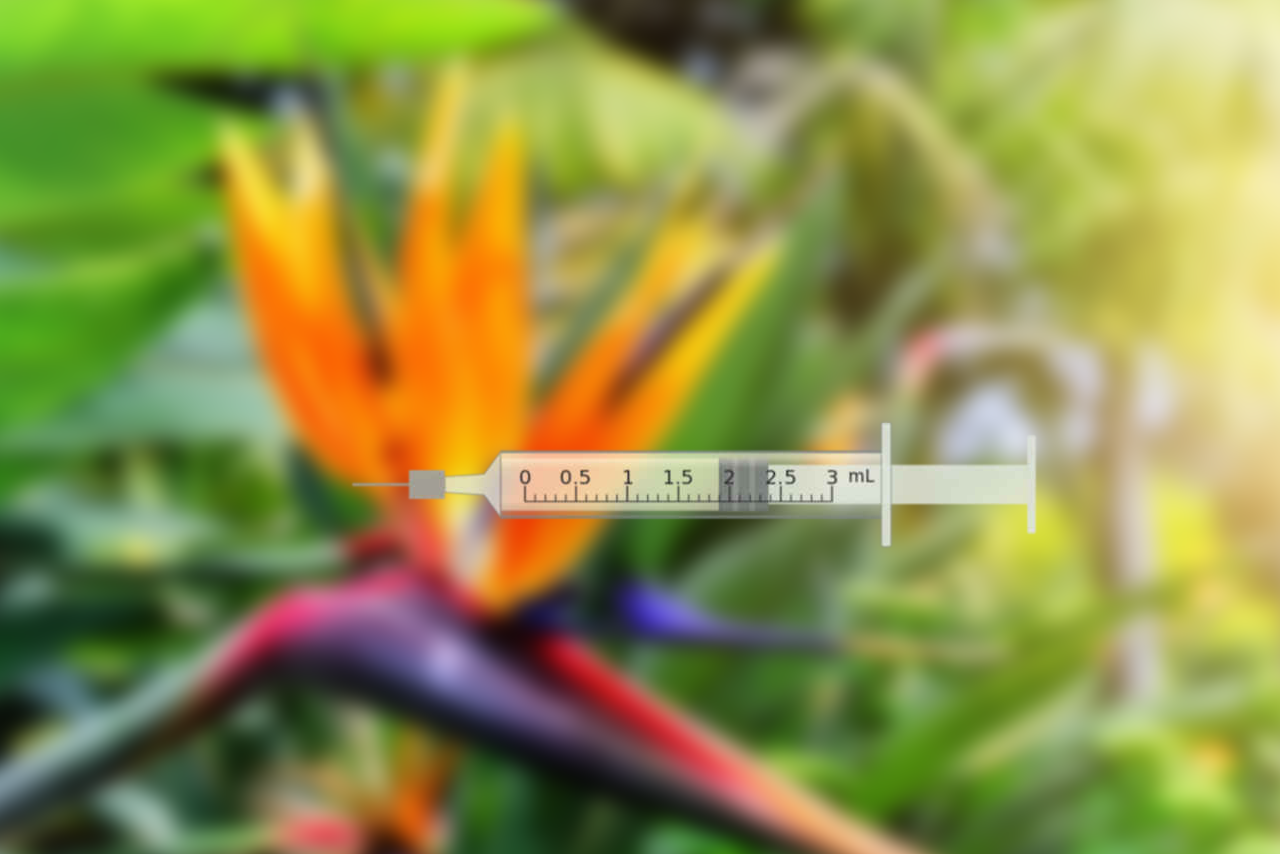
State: **1.9** mL
